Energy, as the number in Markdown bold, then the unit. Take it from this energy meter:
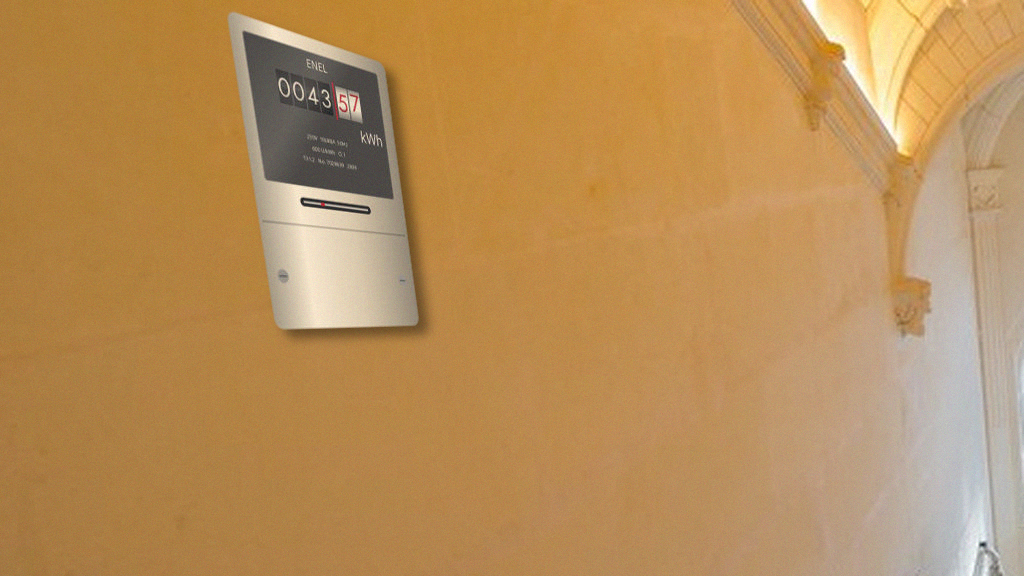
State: **43.57** kWh
